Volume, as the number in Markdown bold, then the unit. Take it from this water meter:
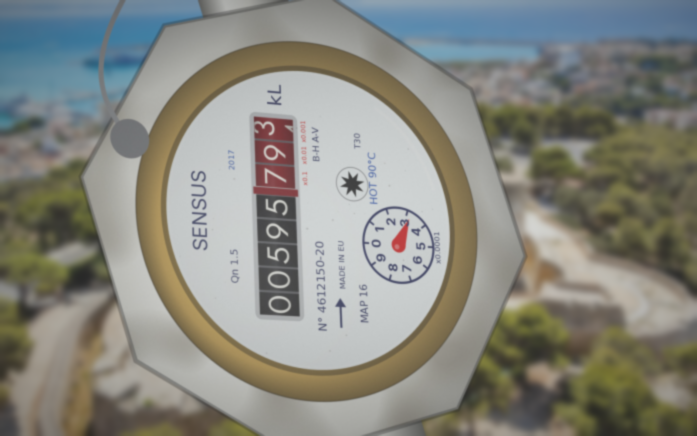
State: **595.7933** kL
